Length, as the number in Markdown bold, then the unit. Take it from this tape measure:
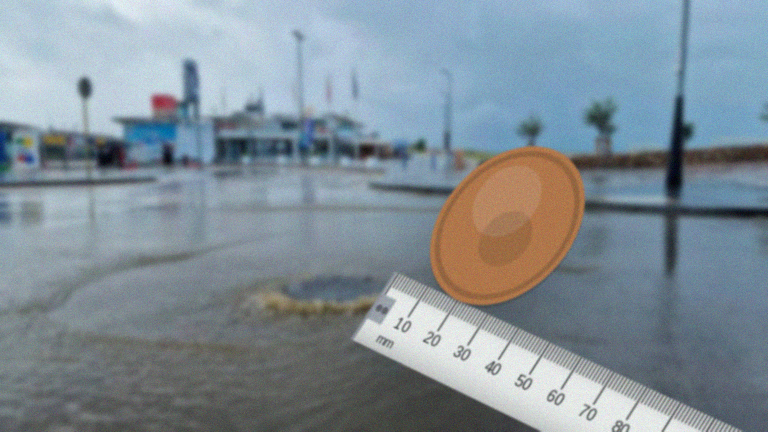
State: **40** mm
